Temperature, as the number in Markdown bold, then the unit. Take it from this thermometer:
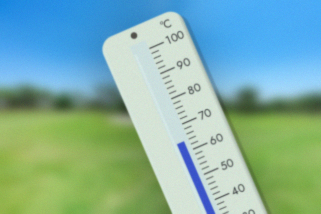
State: **64** °C
